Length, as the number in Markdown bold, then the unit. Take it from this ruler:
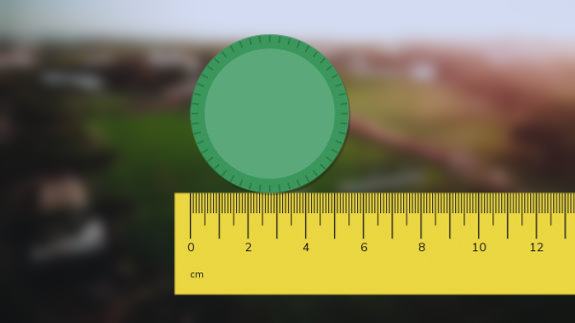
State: **5.5** cm
